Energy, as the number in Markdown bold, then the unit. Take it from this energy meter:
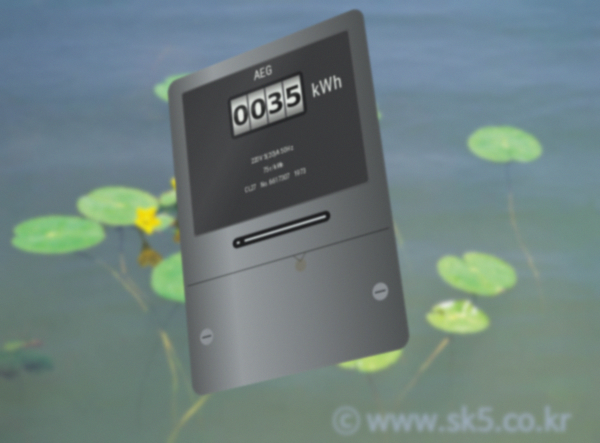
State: **35** kWh
